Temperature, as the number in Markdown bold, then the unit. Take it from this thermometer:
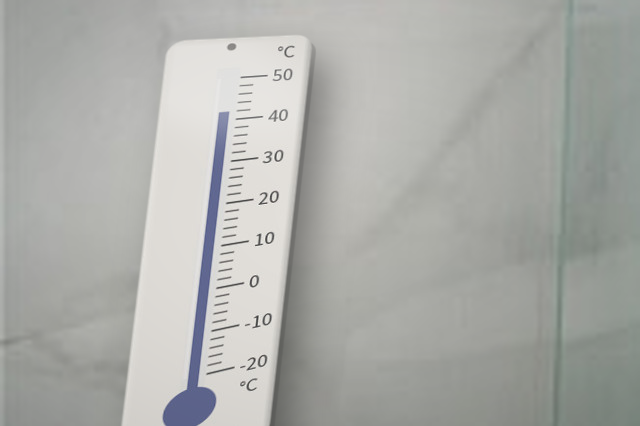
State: **42** °C
